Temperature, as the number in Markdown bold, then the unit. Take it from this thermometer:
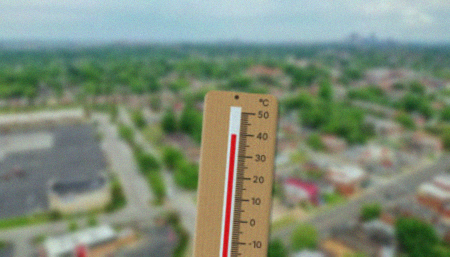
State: **40** °C
